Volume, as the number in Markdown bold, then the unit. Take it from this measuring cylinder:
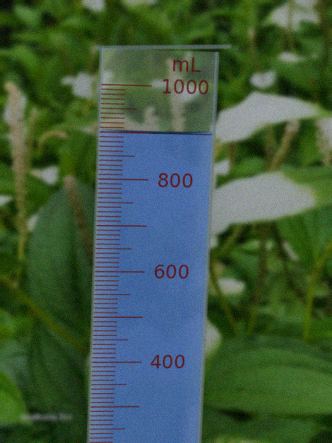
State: **900** mL
